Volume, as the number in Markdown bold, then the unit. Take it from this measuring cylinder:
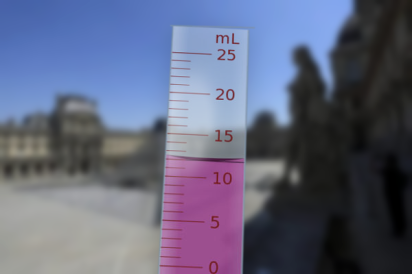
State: **12** mL
